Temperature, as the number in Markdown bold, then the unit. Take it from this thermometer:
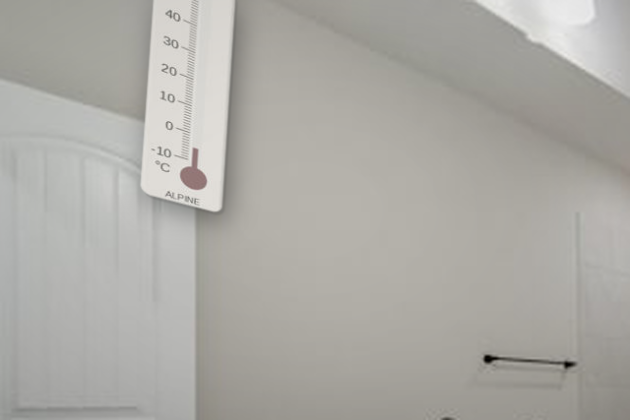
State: **-5** °C
